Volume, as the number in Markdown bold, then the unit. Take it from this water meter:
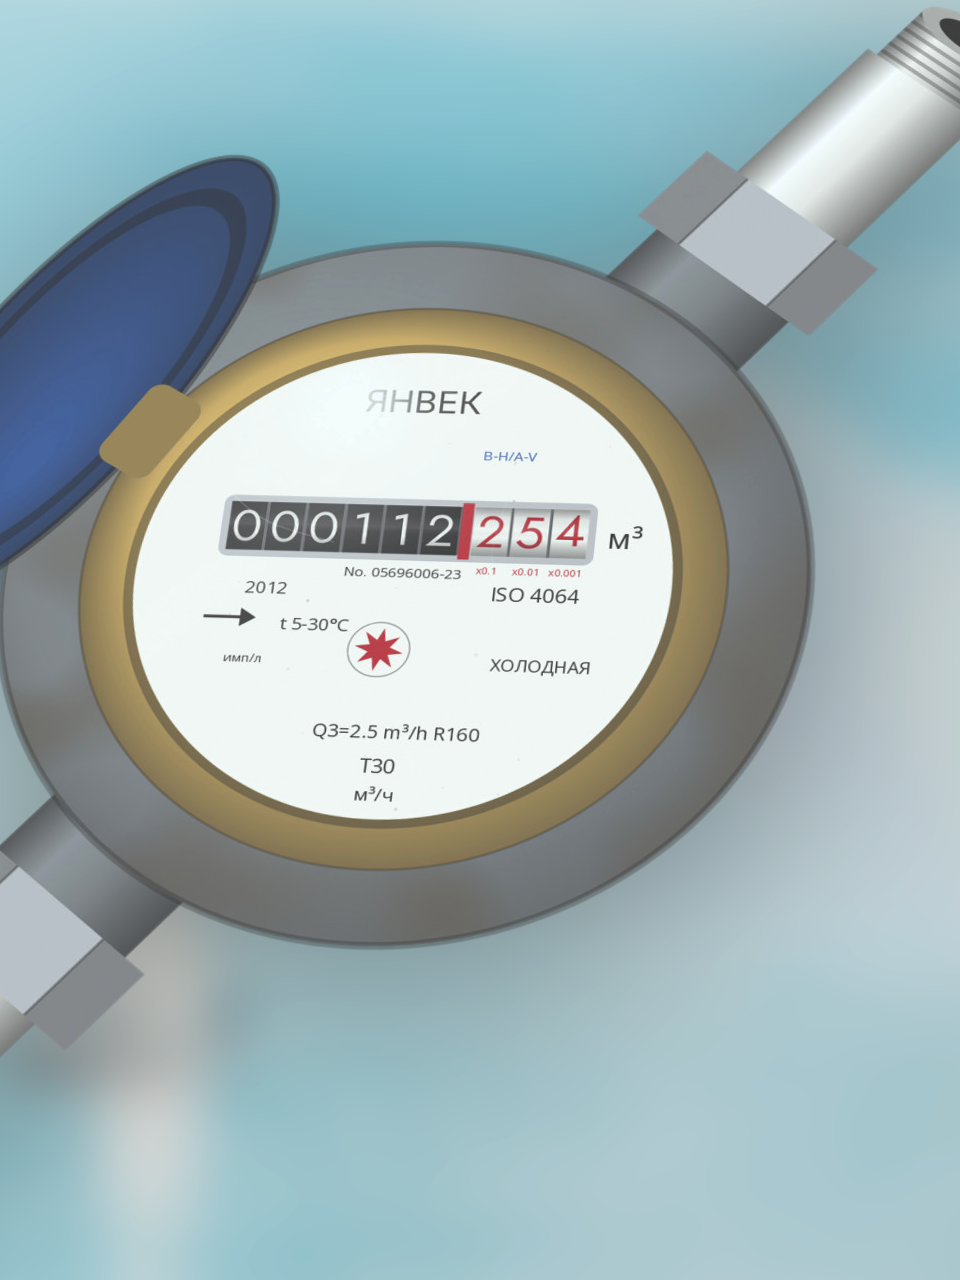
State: **112.254** m³
